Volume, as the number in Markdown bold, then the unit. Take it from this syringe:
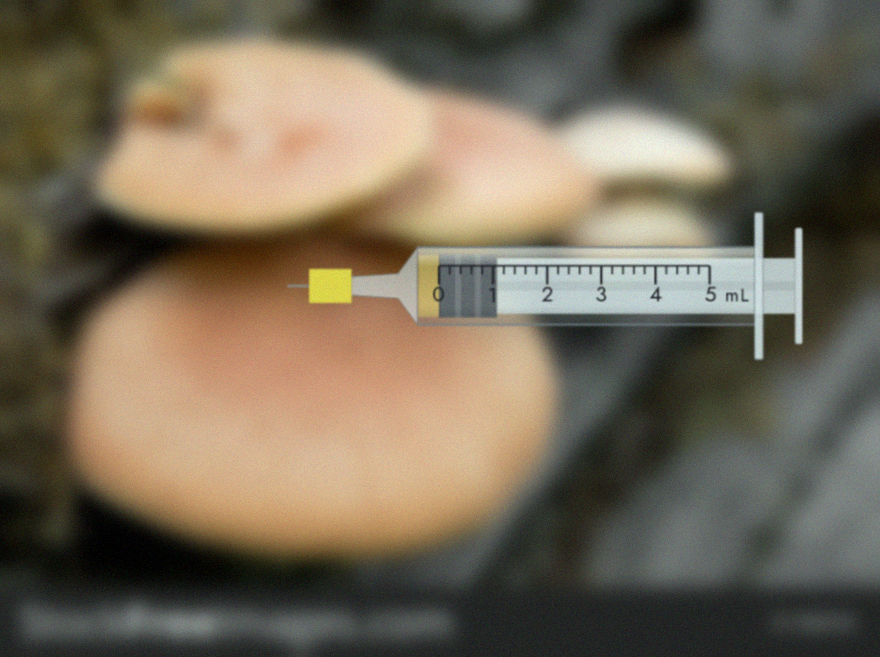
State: **0** mL
